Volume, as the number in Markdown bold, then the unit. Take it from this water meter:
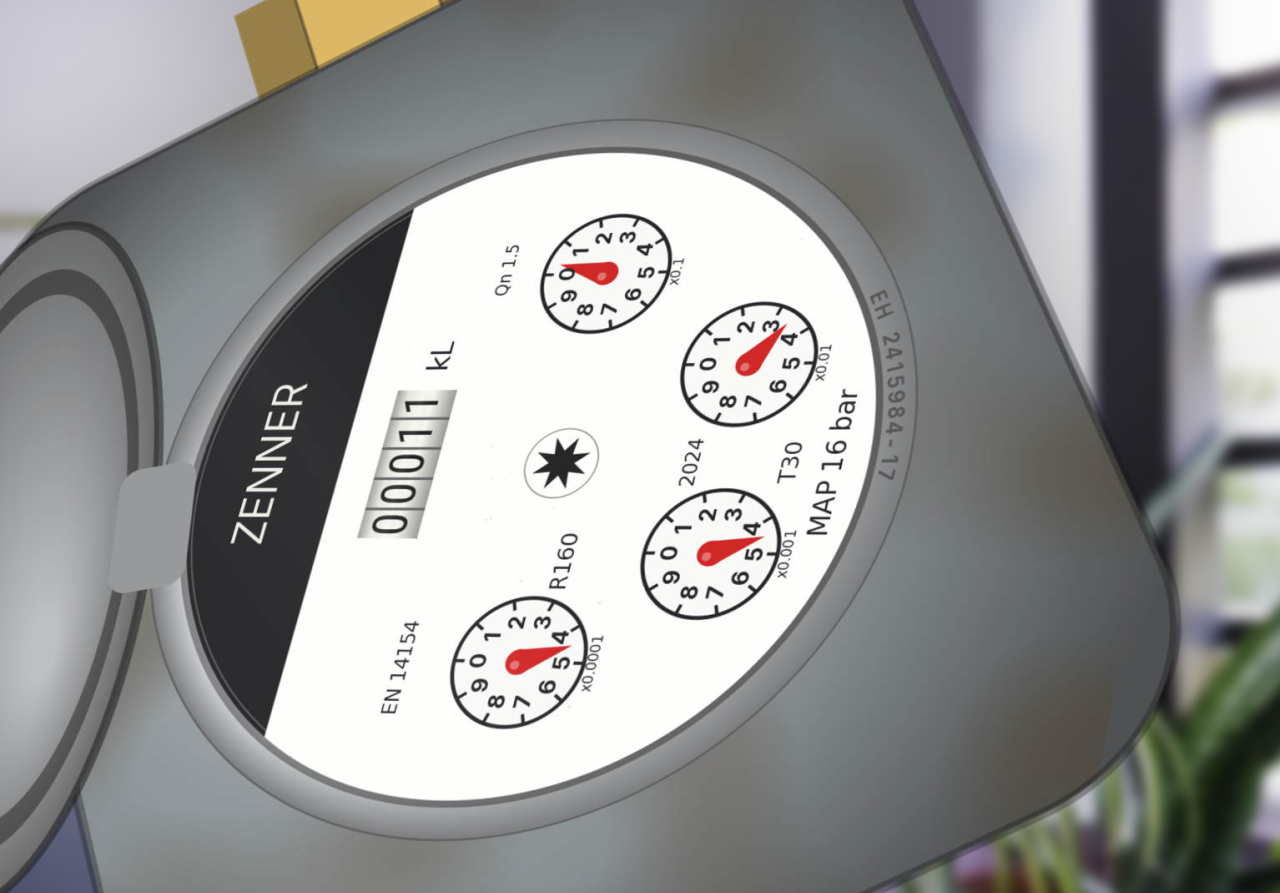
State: **11.0344** kL
